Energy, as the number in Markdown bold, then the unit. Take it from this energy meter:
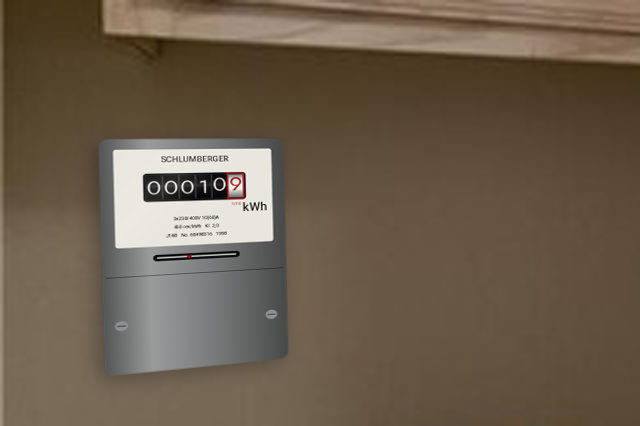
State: **10.9** kWh
